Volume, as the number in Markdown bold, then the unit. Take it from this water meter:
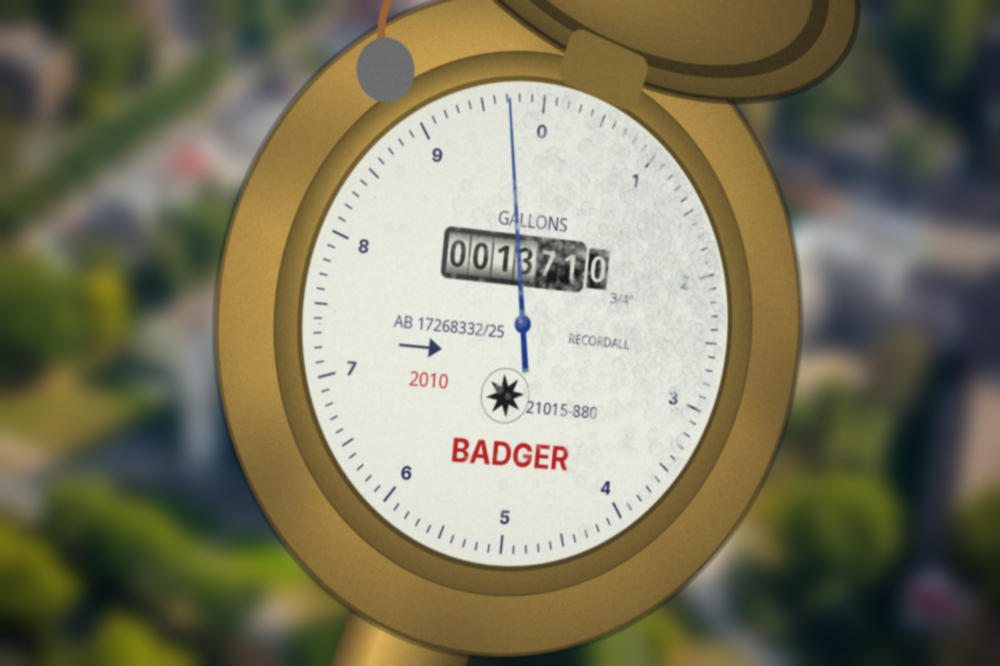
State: **13709.7** gal
